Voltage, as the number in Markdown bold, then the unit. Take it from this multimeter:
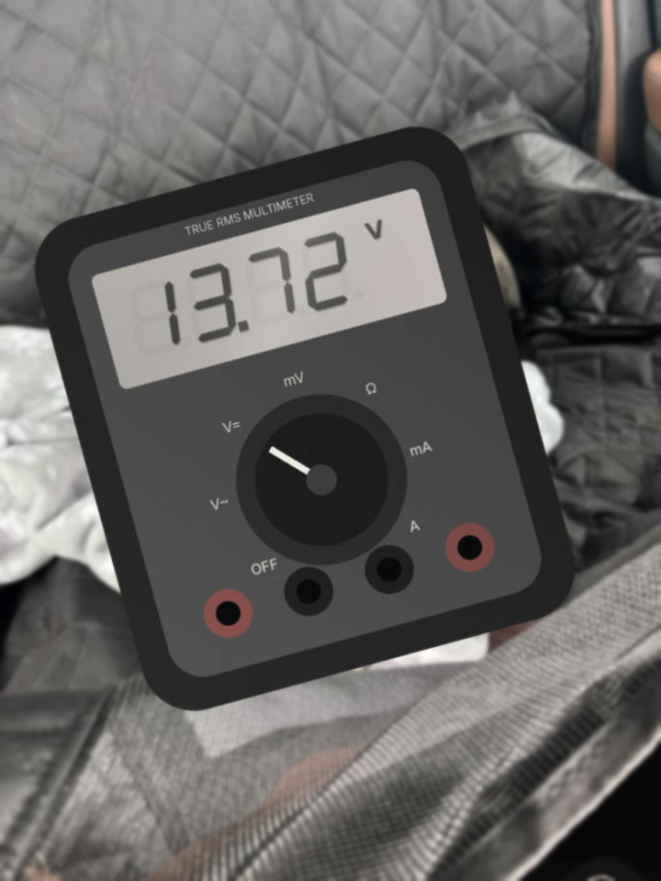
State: **13.72** V
